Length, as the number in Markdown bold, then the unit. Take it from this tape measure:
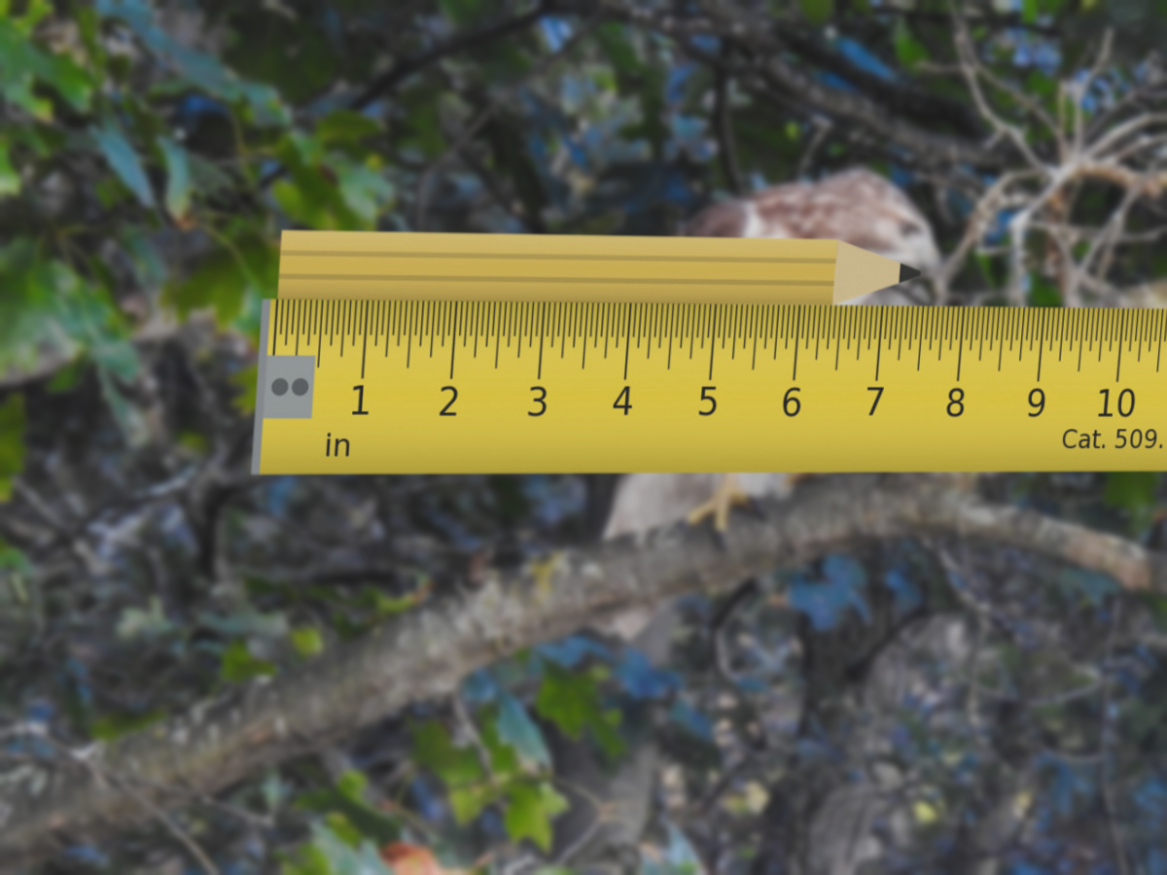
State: **7.4375** in
